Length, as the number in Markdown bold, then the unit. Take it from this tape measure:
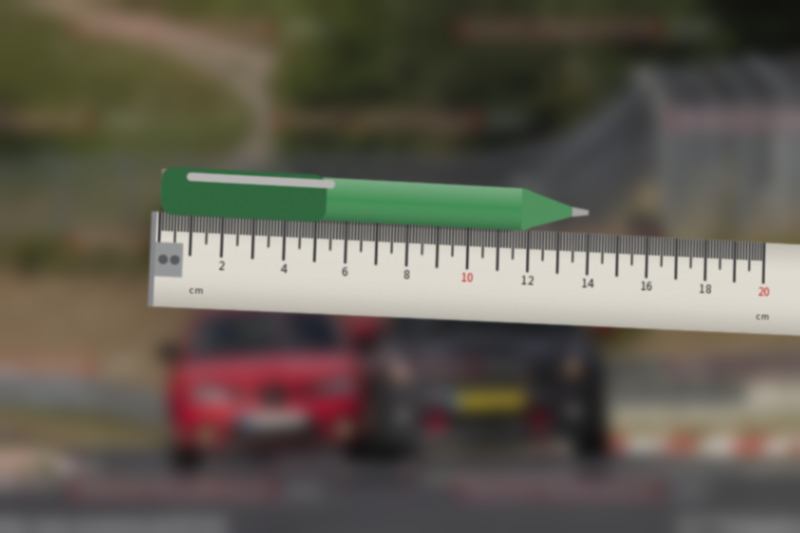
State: **14** cm
